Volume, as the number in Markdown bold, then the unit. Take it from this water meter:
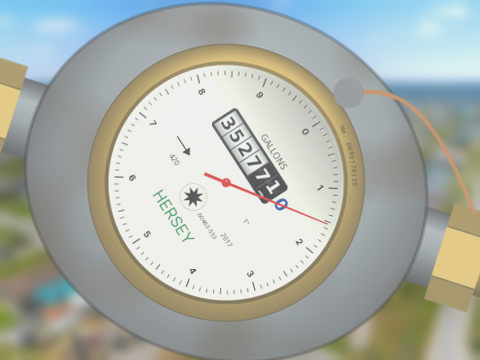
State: **3527711.5** gal
